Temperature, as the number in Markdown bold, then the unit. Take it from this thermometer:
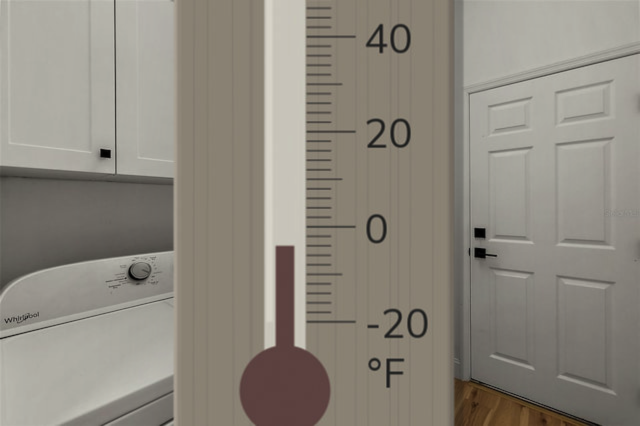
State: **-4** °F
